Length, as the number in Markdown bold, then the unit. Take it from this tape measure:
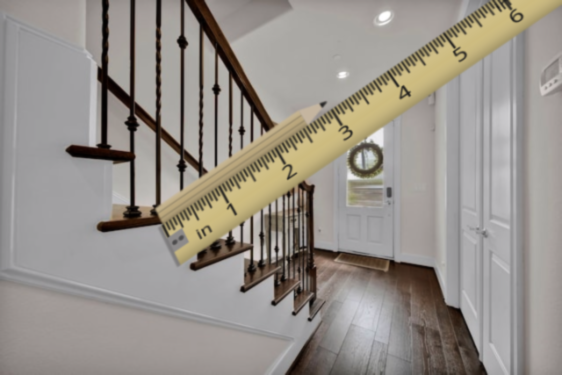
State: **3** in
